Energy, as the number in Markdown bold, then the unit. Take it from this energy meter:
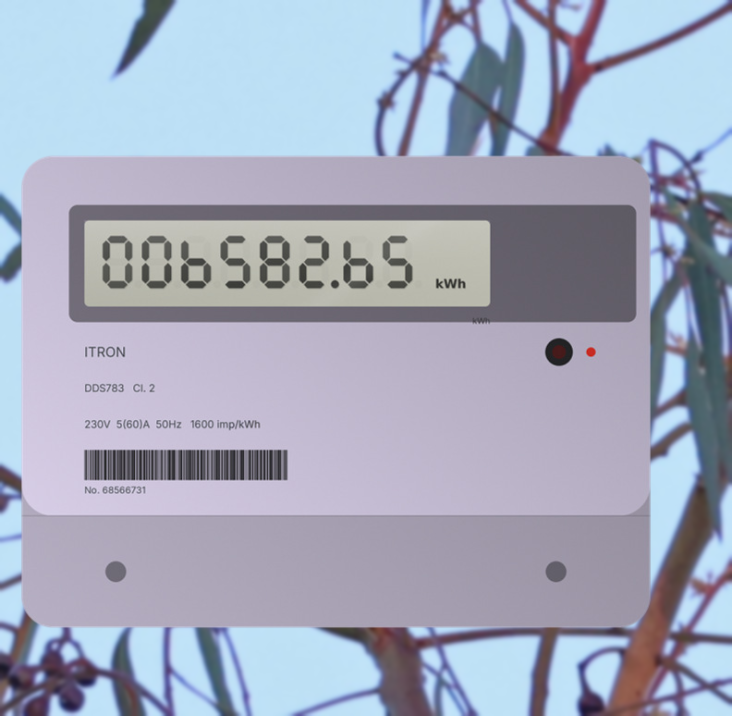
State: **6582.65** kWh
